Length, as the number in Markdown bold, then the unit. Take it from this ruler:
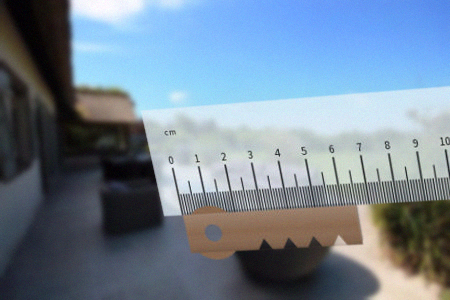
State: **6.5** cm
